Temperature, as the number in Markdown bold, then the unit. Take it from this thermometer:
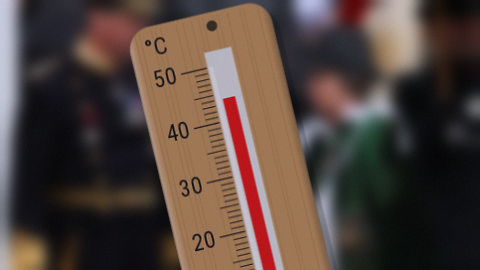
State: **44** °C
